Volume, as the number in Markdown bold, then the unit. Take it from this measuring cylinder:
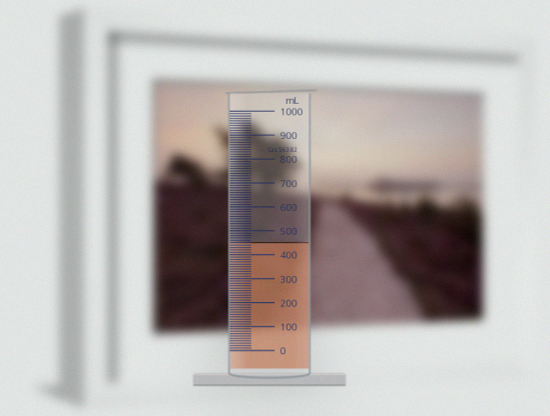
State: **450** mL
